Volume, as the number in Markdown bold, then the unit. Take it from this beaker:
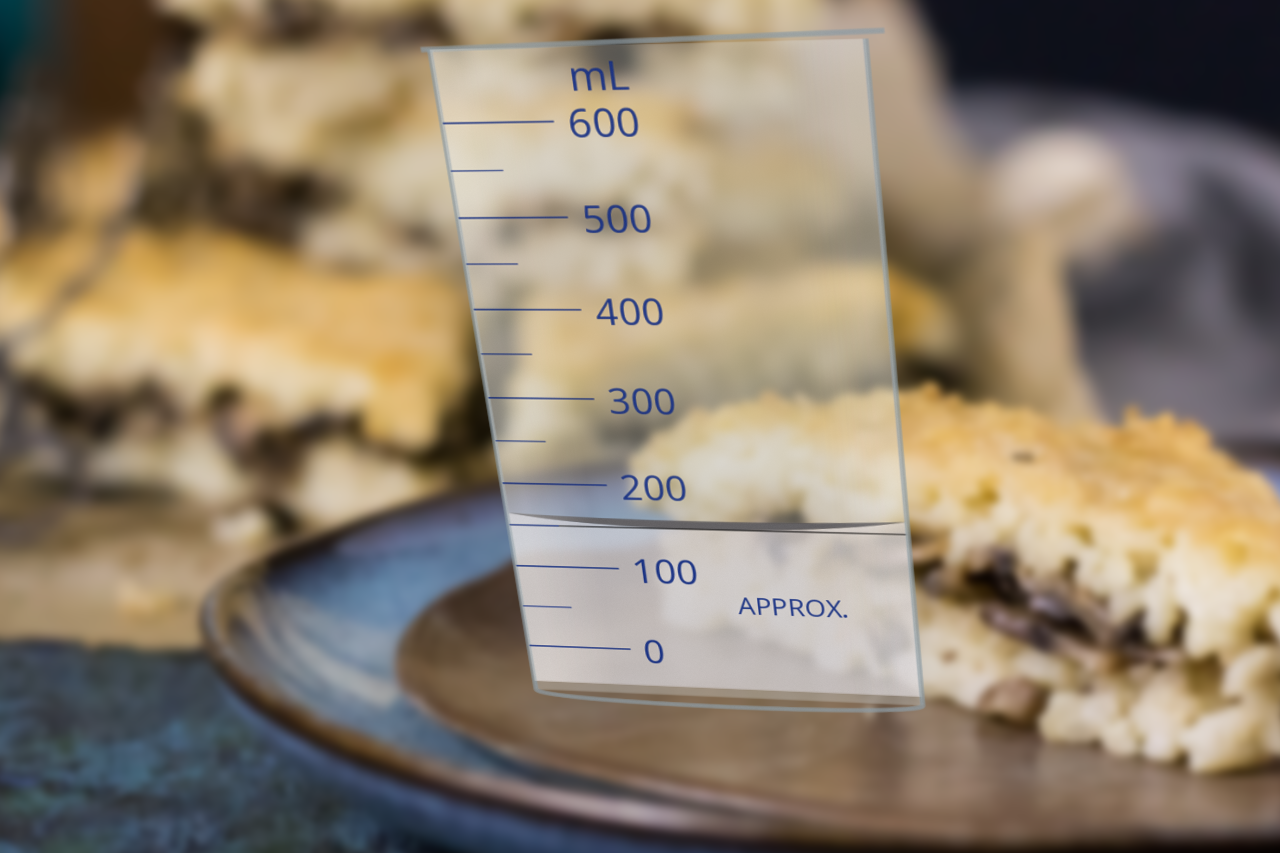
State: **150** mL
